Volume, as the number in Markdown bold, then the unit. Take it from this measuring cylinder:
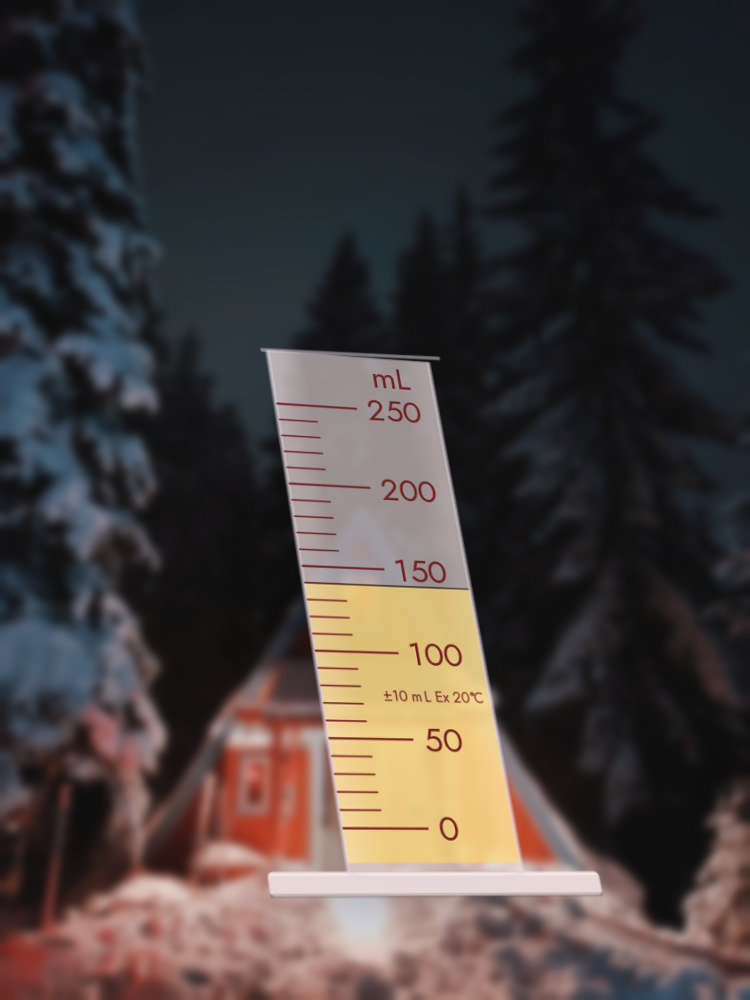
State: **140** mL
